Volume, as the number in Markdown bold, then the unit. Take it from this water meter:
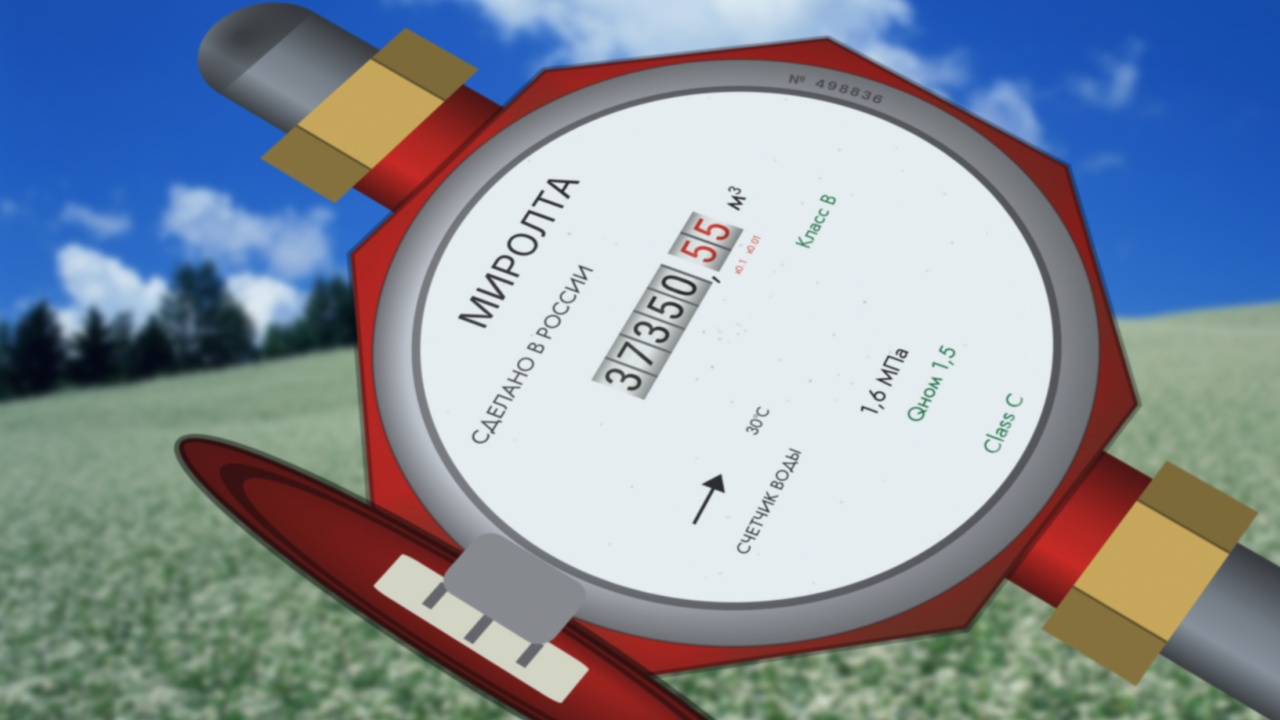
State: **37350.55** m³
